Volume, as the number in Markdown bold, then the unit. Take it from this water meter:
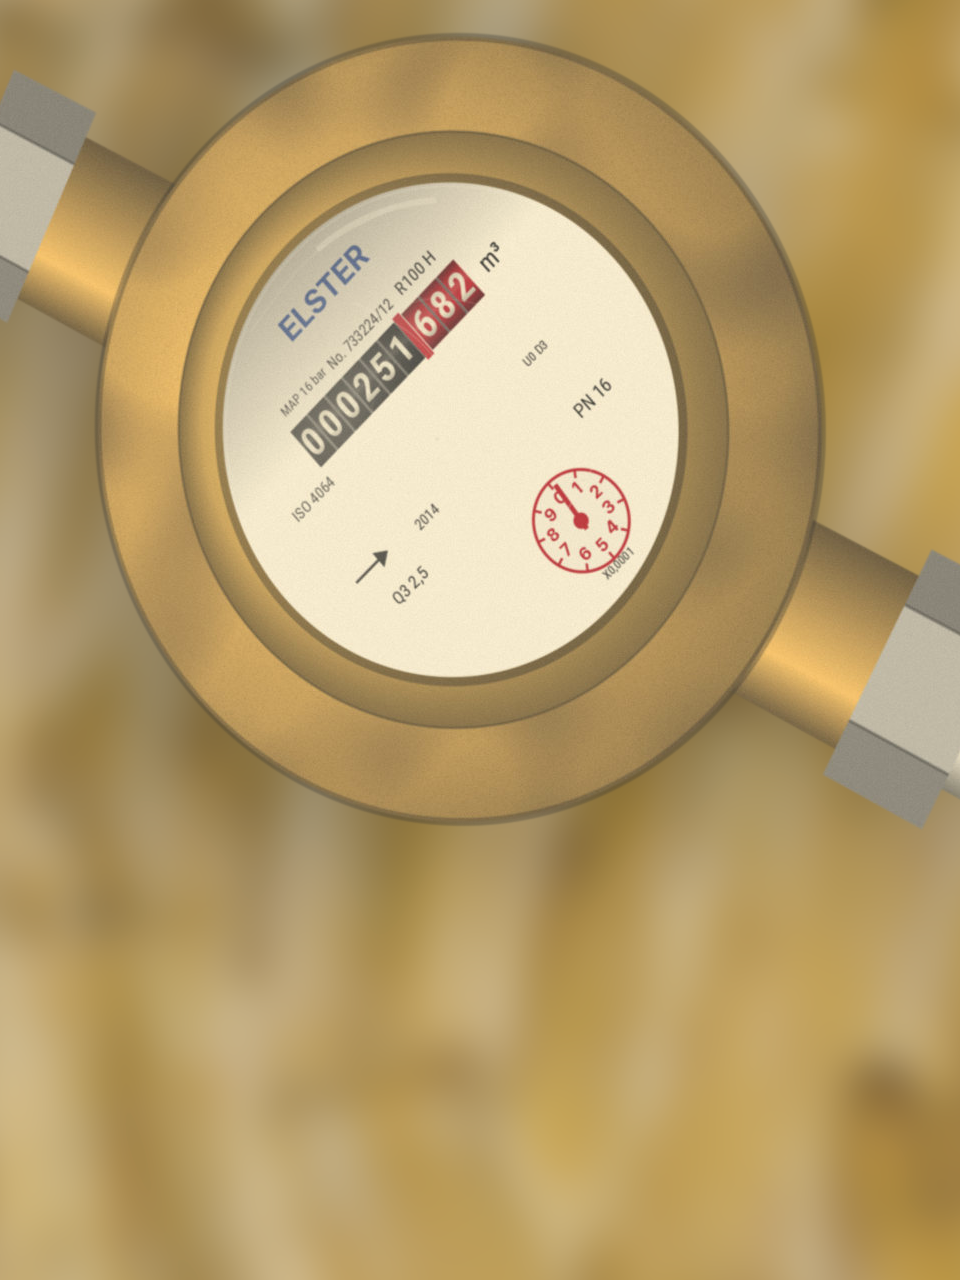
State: **251.6820** m³
